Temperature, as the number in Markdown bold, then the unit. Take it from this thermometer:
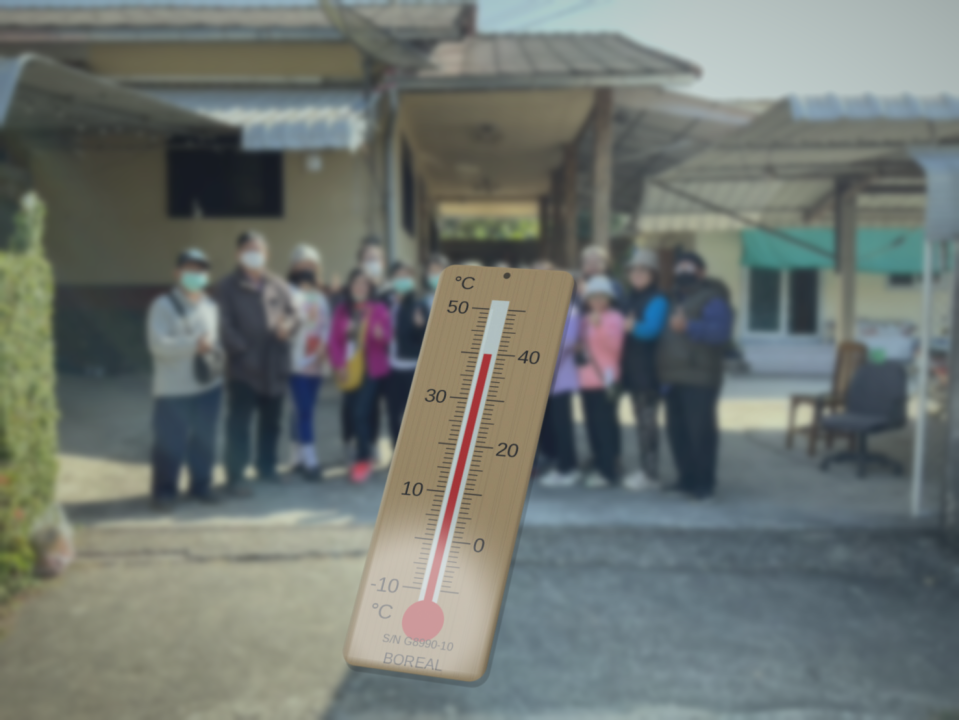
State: **40** °C
